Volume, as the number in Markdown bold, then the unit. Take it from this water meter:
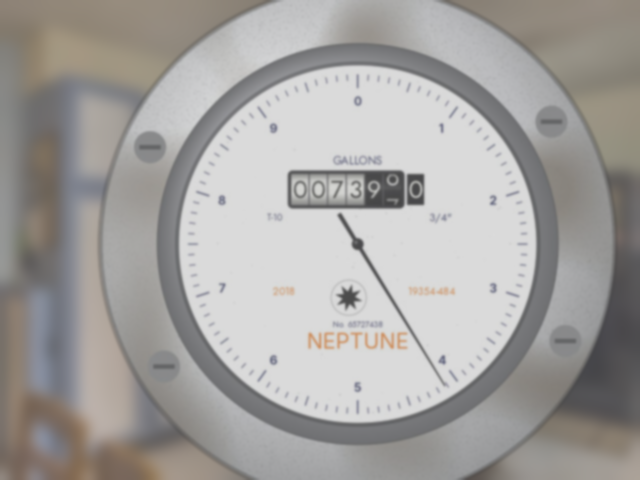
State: **73964.1** gal
